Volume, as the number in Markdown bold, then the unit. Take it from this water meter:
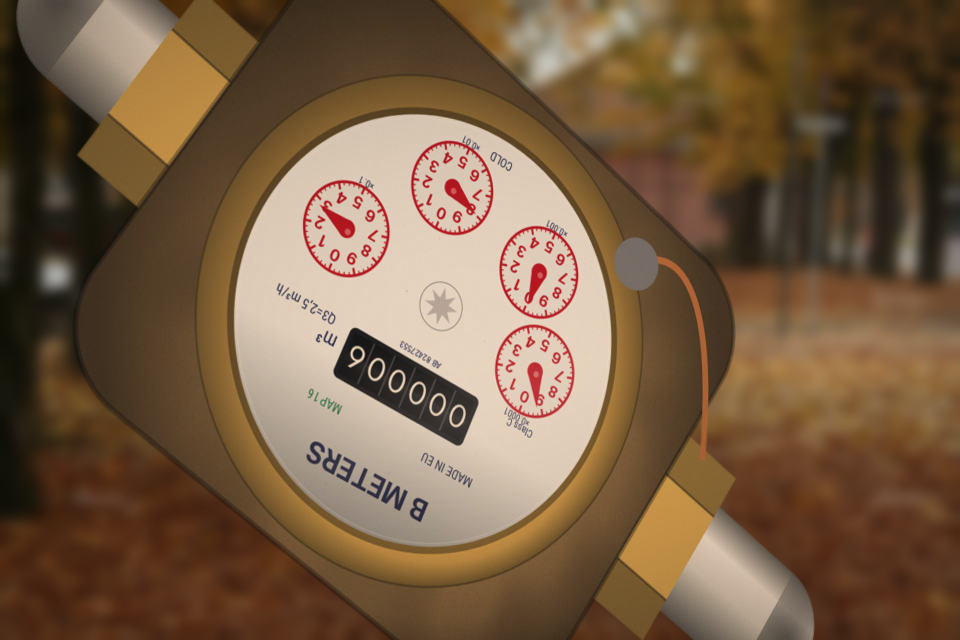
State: **6.2799** m³
